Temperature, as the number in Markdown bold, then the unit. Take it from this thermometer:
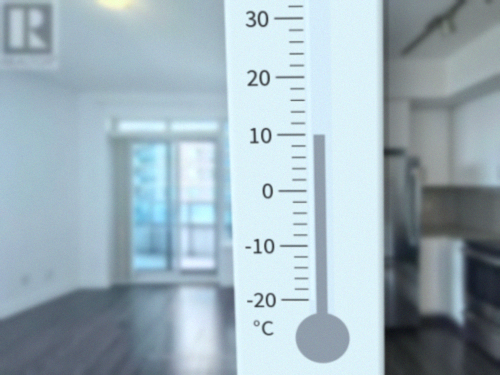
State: **10** °C
